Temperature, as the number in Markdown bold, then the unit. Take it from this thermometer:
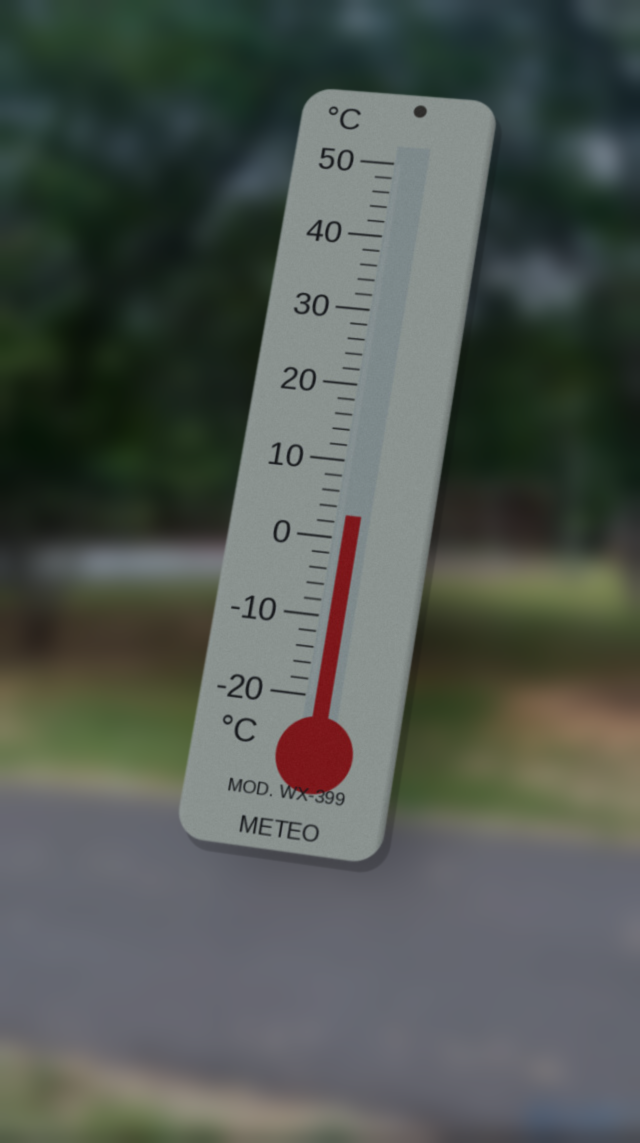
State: **3** °C
